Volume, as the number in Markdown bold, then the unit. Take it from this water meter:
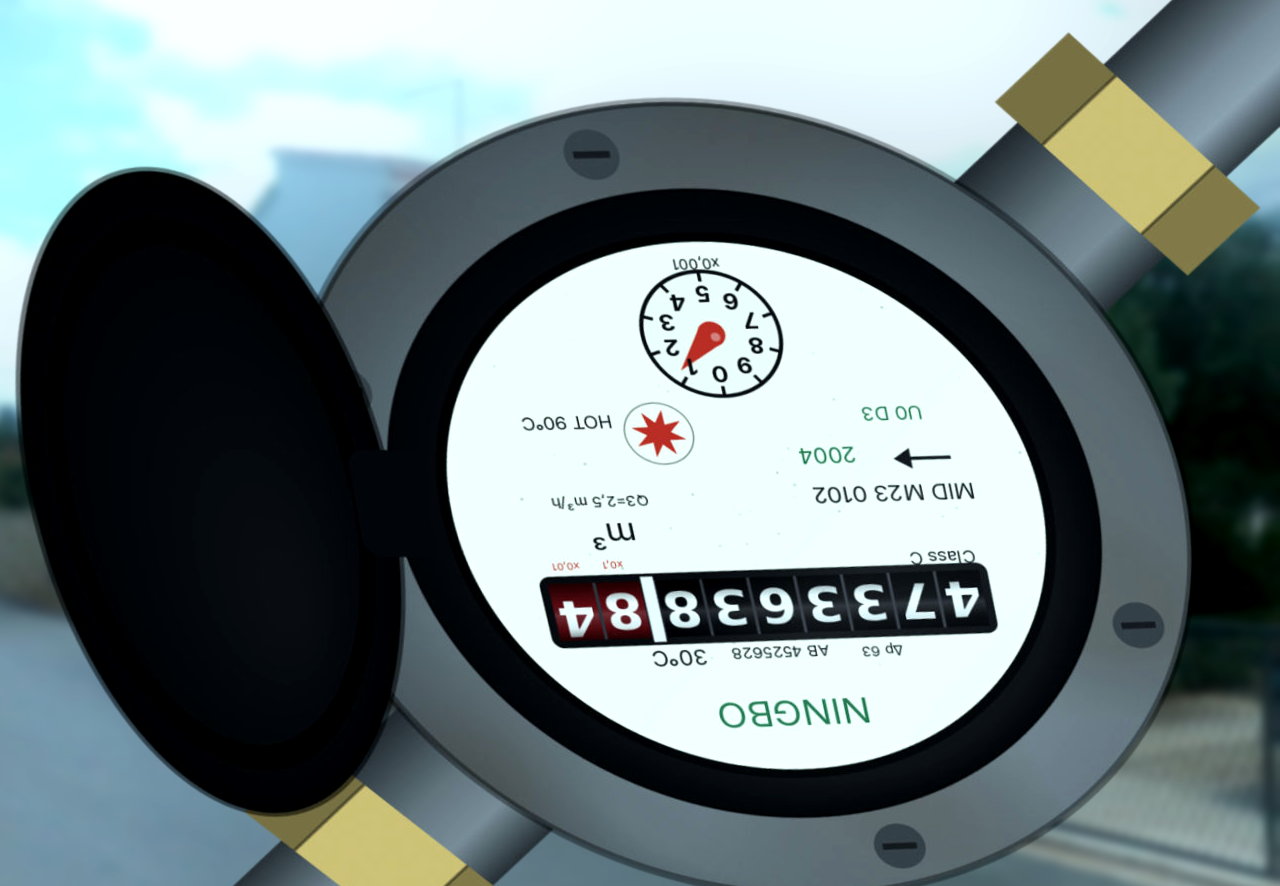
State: **4733638.841** m³
